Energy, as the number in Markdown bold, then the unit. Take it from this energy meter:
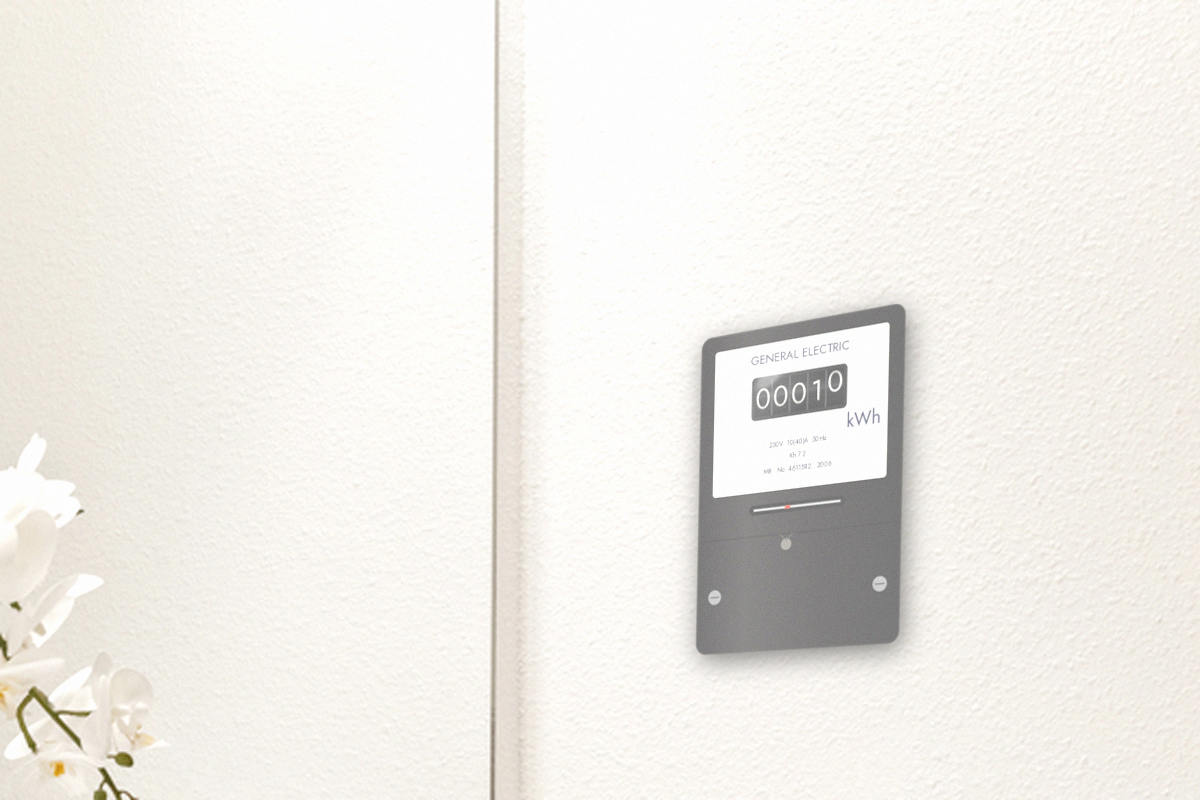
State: **10** kWh
